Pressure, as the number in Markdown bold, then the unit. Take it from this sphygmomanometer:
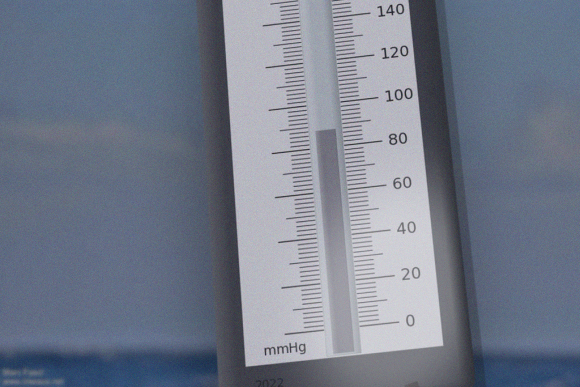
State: **88** mmHg
